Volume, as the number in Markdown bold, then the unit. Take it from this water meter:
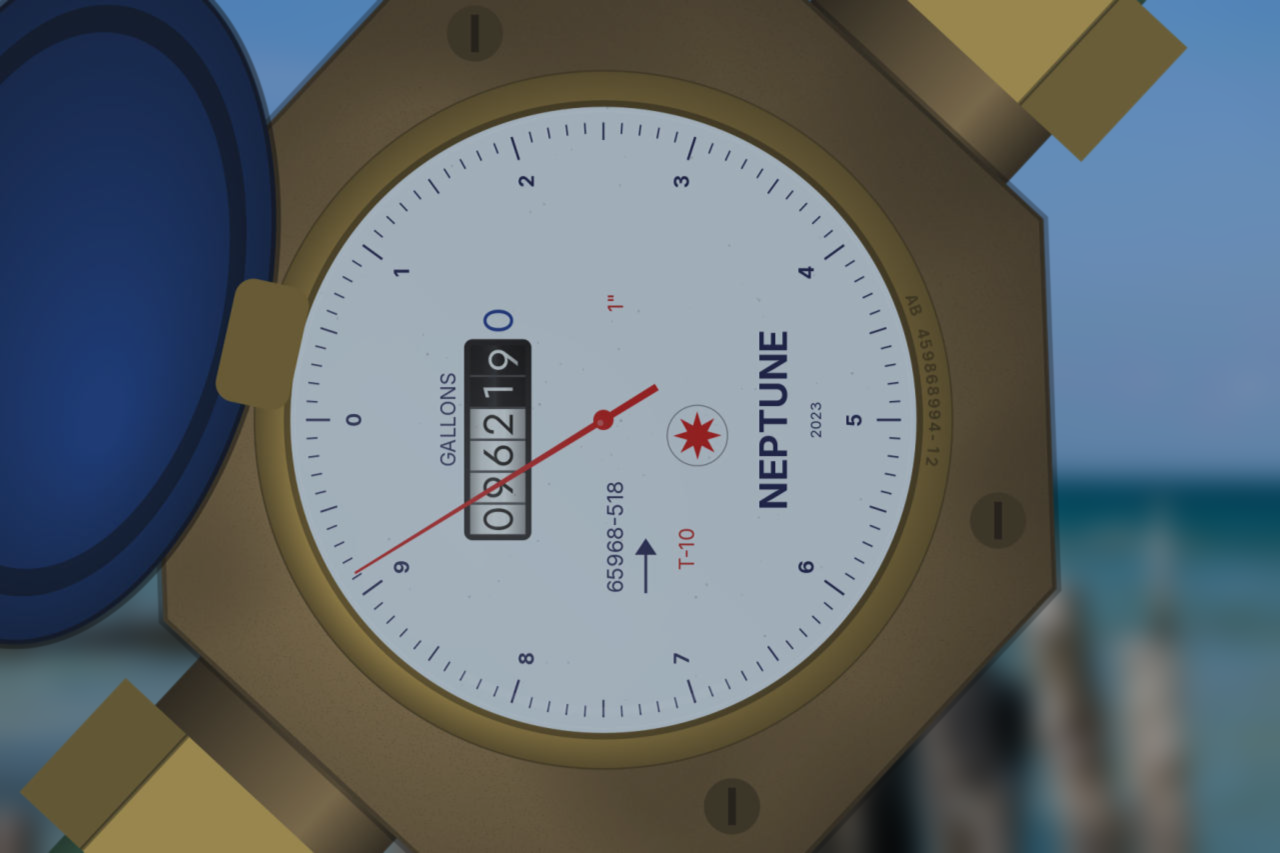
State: **962189.1** gal
